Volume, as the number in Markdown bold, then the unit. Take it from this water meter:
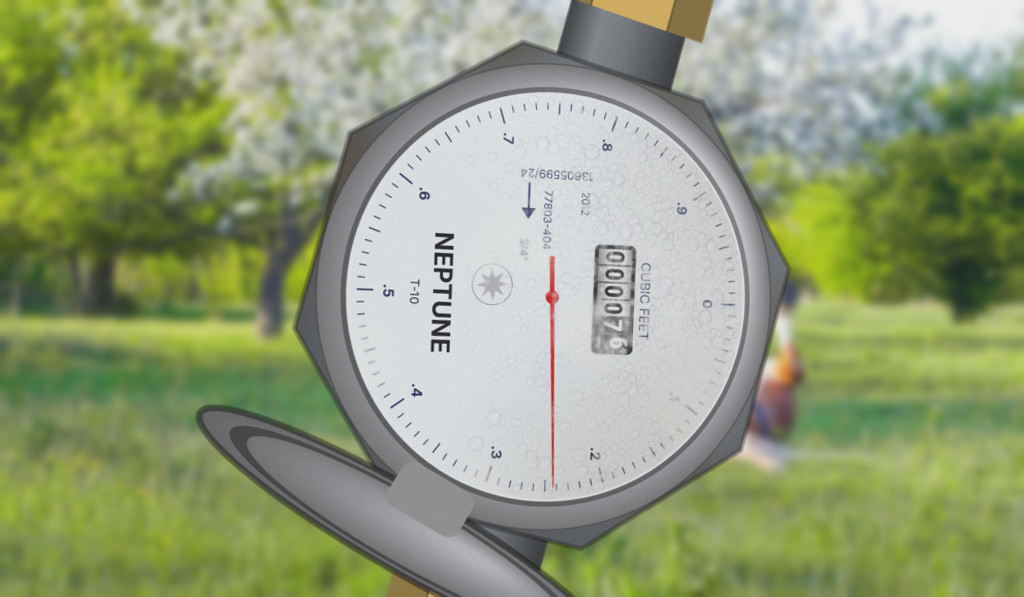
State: **76.24** ft³
